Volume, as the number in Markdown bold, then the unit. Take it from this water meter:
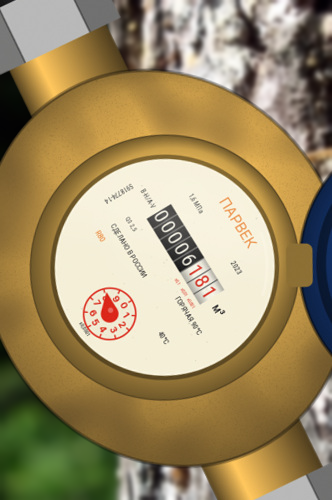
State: **6.1818** m³
